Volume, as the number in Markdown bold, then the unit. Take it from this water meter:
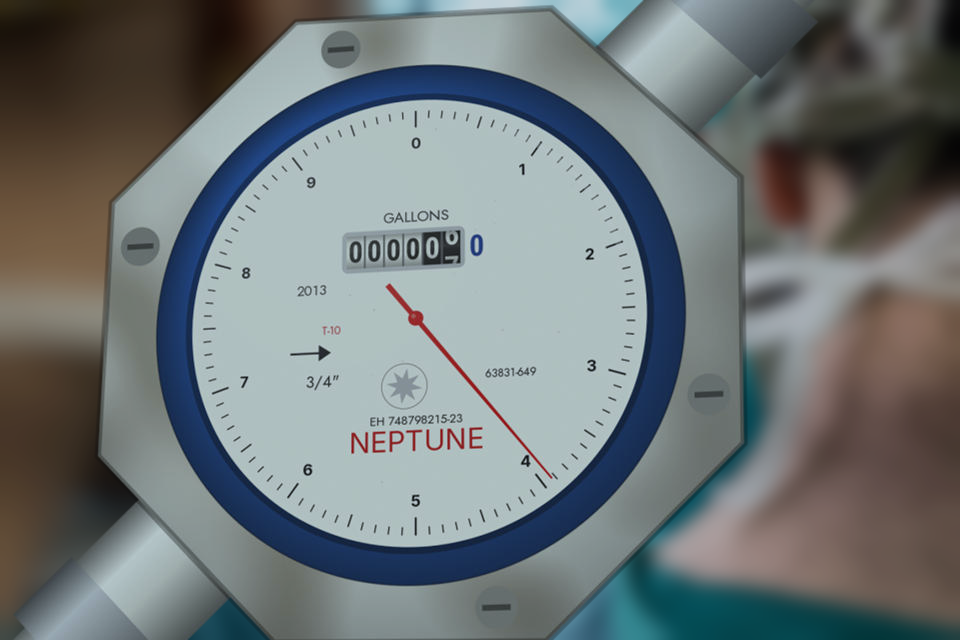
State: **63.9** gal
